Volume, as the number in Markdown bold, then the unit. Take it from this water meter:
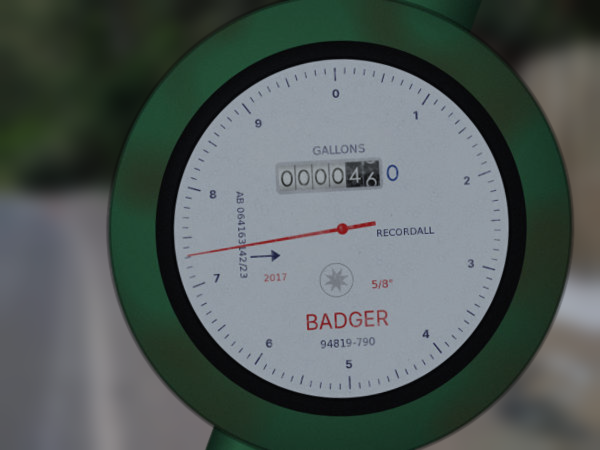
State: **457.3** gal
